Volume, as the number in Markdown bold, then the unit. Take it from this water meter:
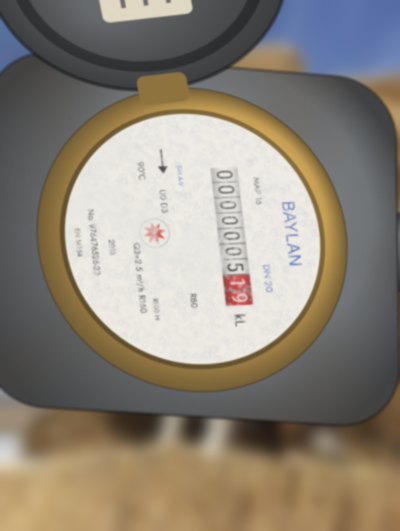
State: **5.19** kL
